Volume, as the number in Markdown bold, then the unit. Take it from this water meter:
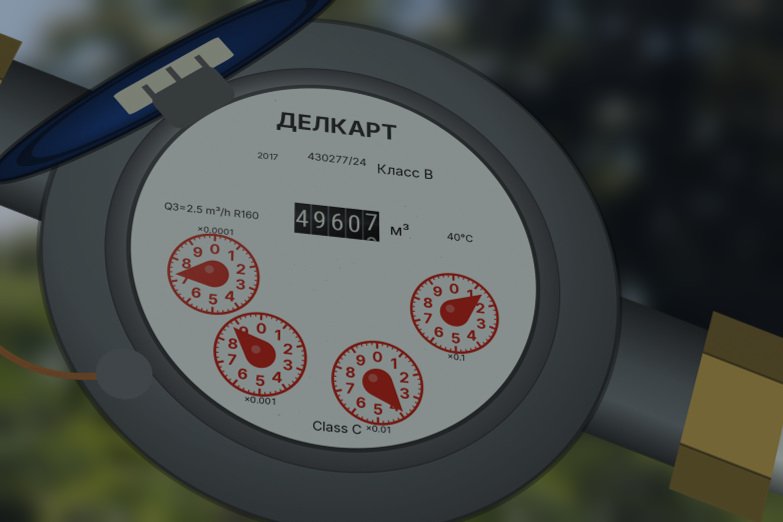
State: **49607.1387** m³
